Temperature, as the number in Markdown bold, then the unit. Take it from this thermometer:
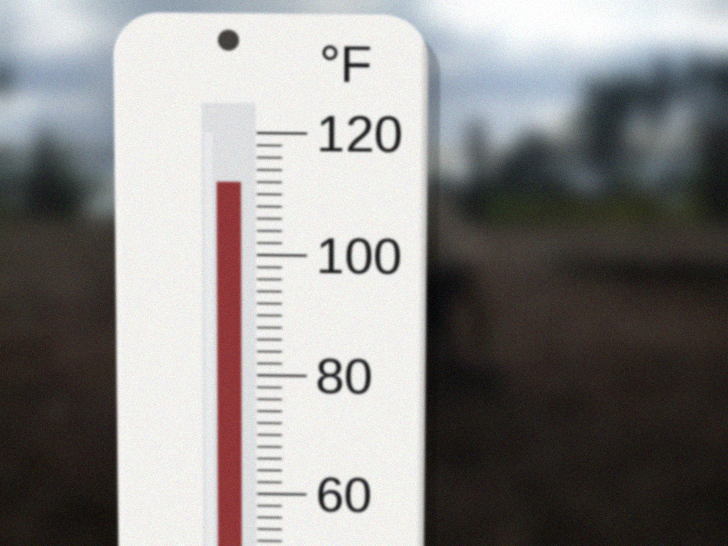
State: **112** °F
